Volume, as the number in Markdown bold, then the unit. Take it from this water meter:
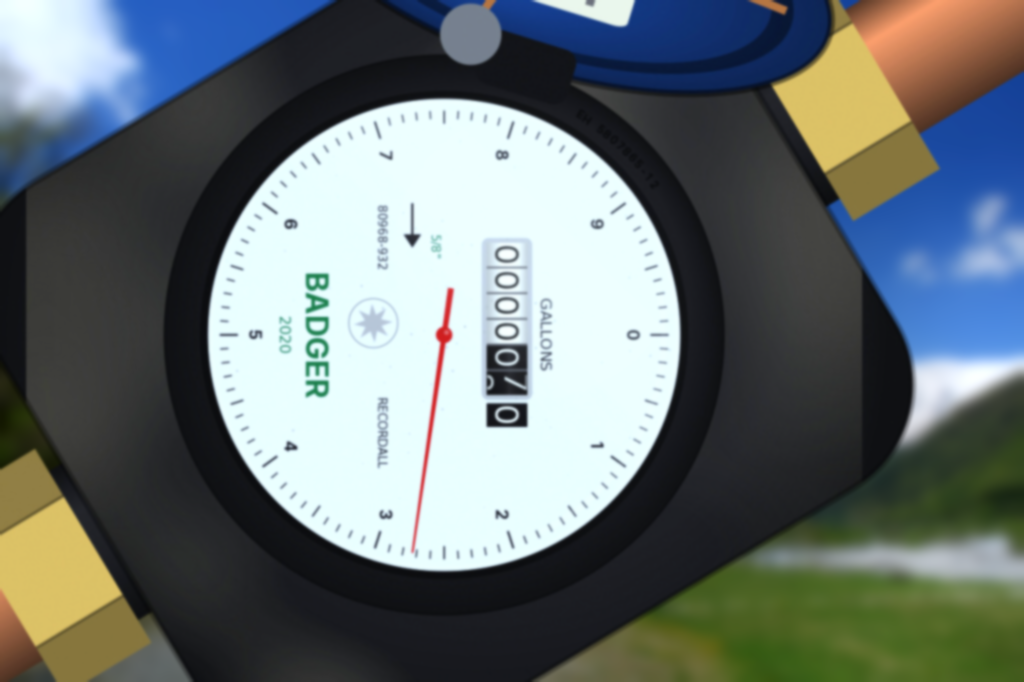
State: **72.7** gal
